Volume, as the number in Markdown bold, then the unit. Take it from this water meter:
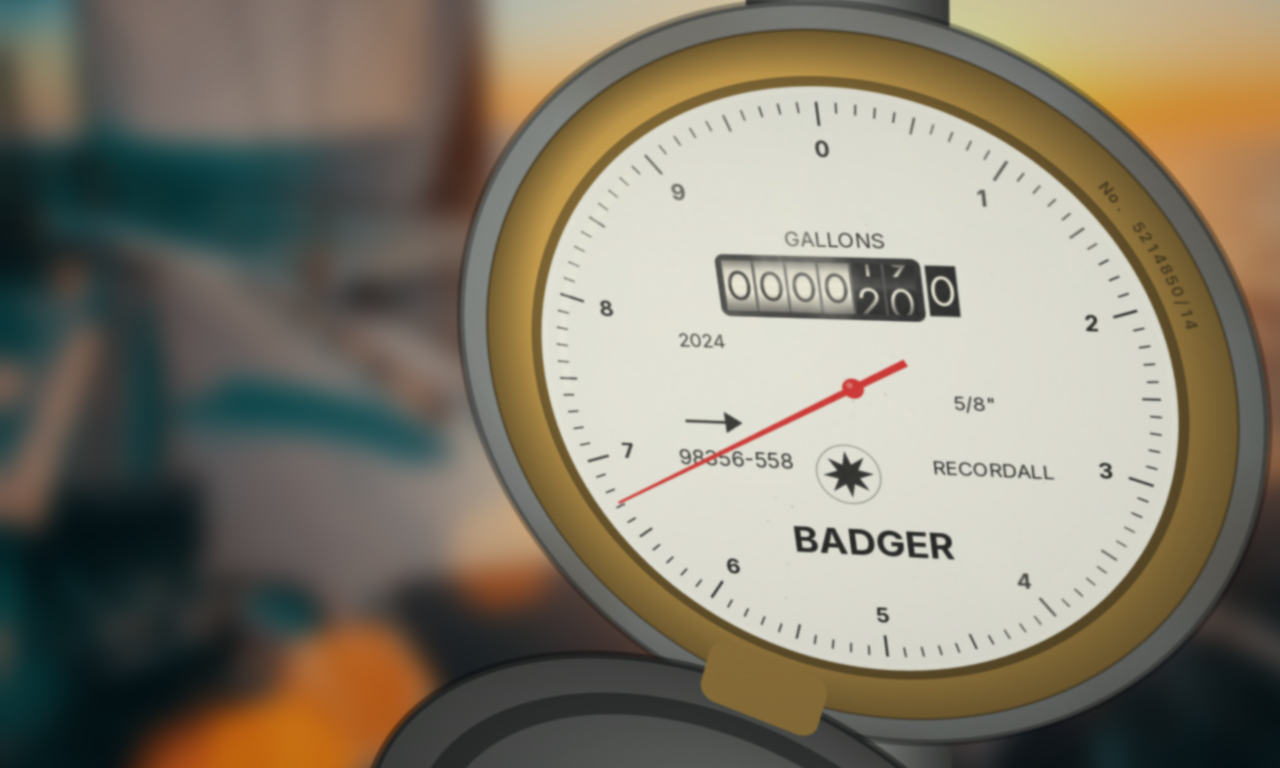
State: **196.7** gal
